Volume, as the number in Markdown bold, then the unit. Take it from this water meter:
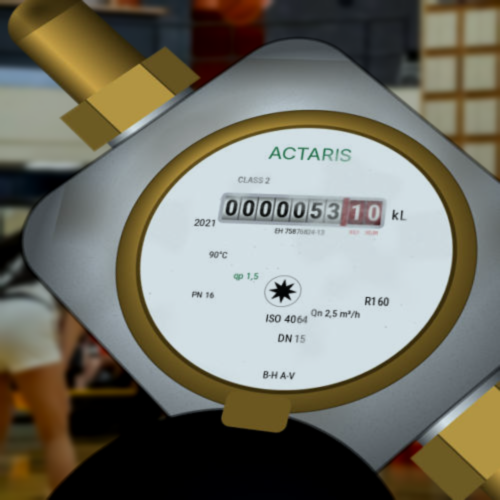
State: **53.10** kL
